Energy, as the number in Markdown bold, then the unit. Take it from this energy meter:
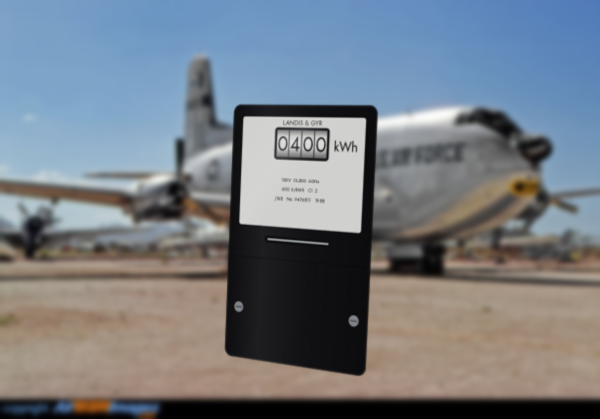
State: **400** kWh
